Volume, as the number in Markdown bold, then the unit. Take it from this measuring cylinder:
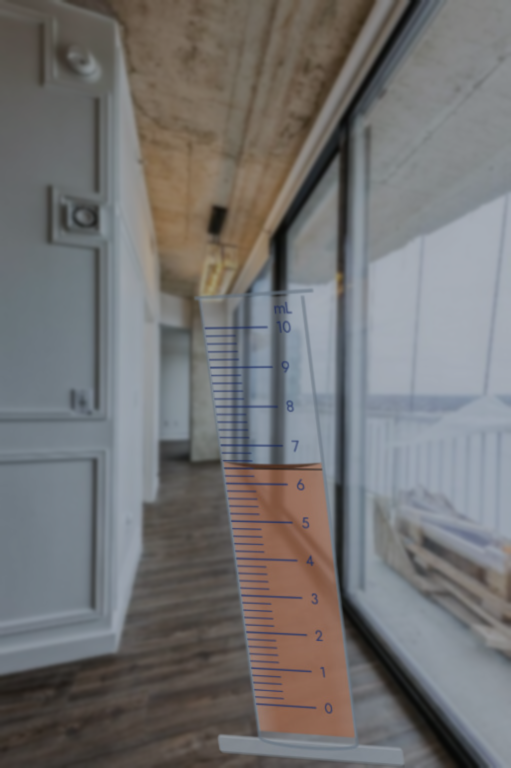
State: **6.4** mL
